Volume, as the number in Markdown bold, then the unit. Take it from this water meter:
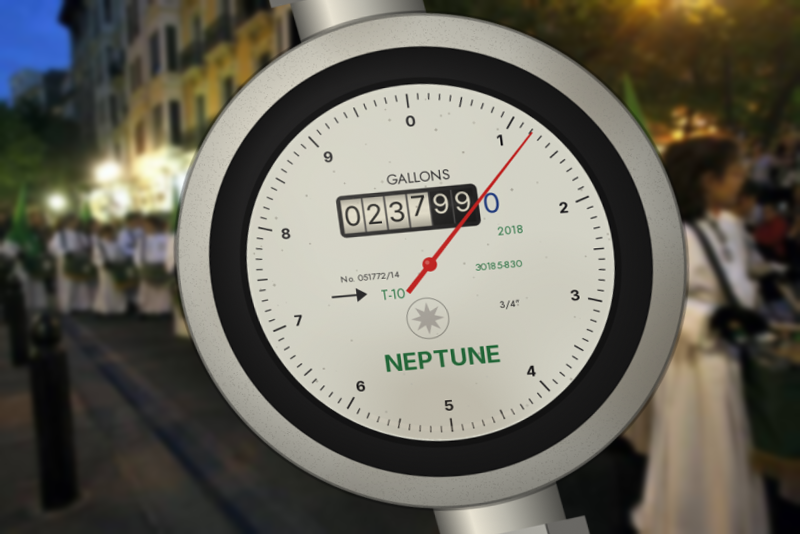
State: **237991.2** gal
